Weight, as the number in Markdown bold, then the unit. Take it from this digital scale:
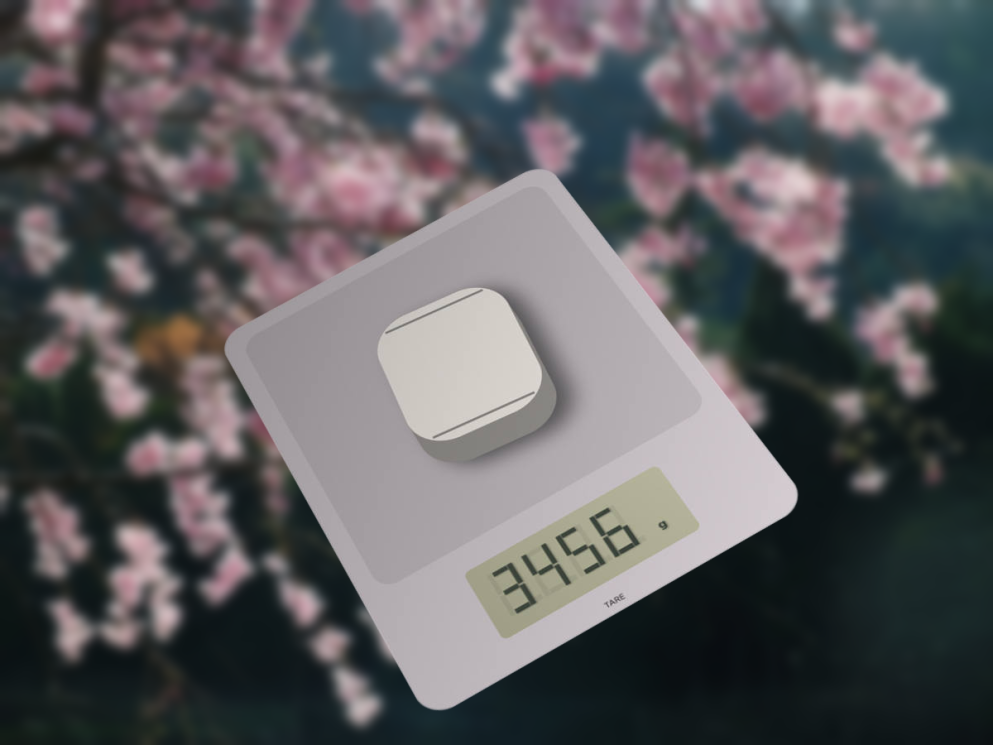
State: **3456** g
